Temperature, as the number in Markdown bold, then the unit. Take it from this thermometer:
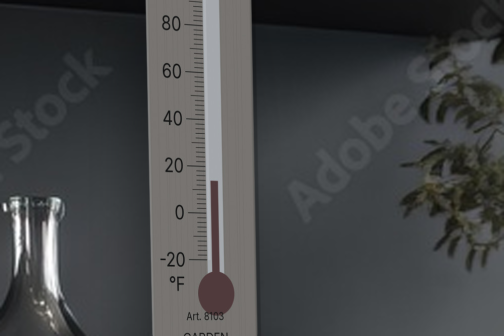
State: **14** °F
